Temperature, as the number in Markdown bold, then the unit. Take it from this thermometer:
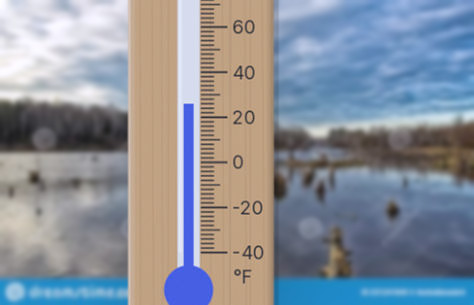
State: **26** °F
